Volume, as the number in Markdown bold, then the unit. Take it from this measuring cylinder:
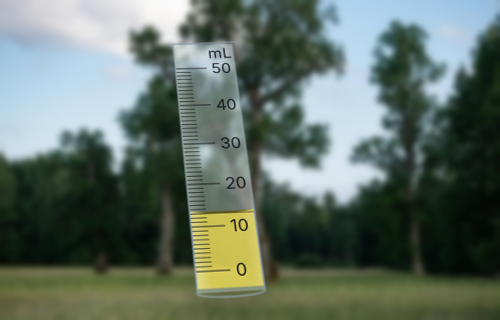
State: **13** mL
